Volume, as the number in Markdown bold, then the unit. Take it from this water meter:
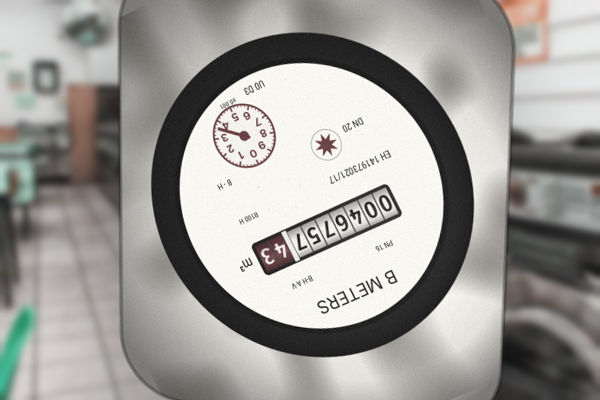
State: **46757.433** m³
